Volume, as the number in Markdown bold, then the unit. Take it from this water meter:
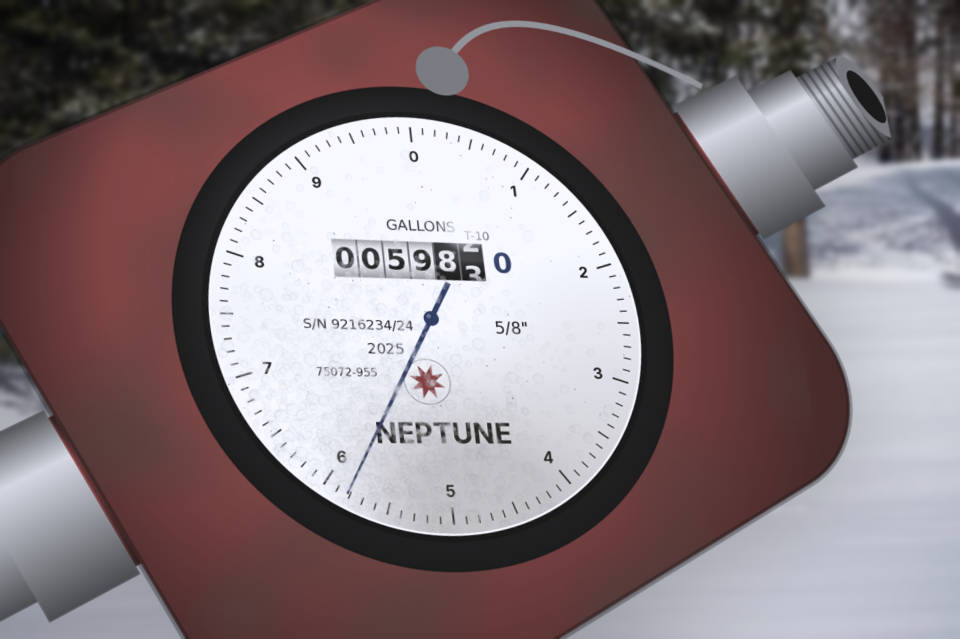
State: **59825.8** gal
